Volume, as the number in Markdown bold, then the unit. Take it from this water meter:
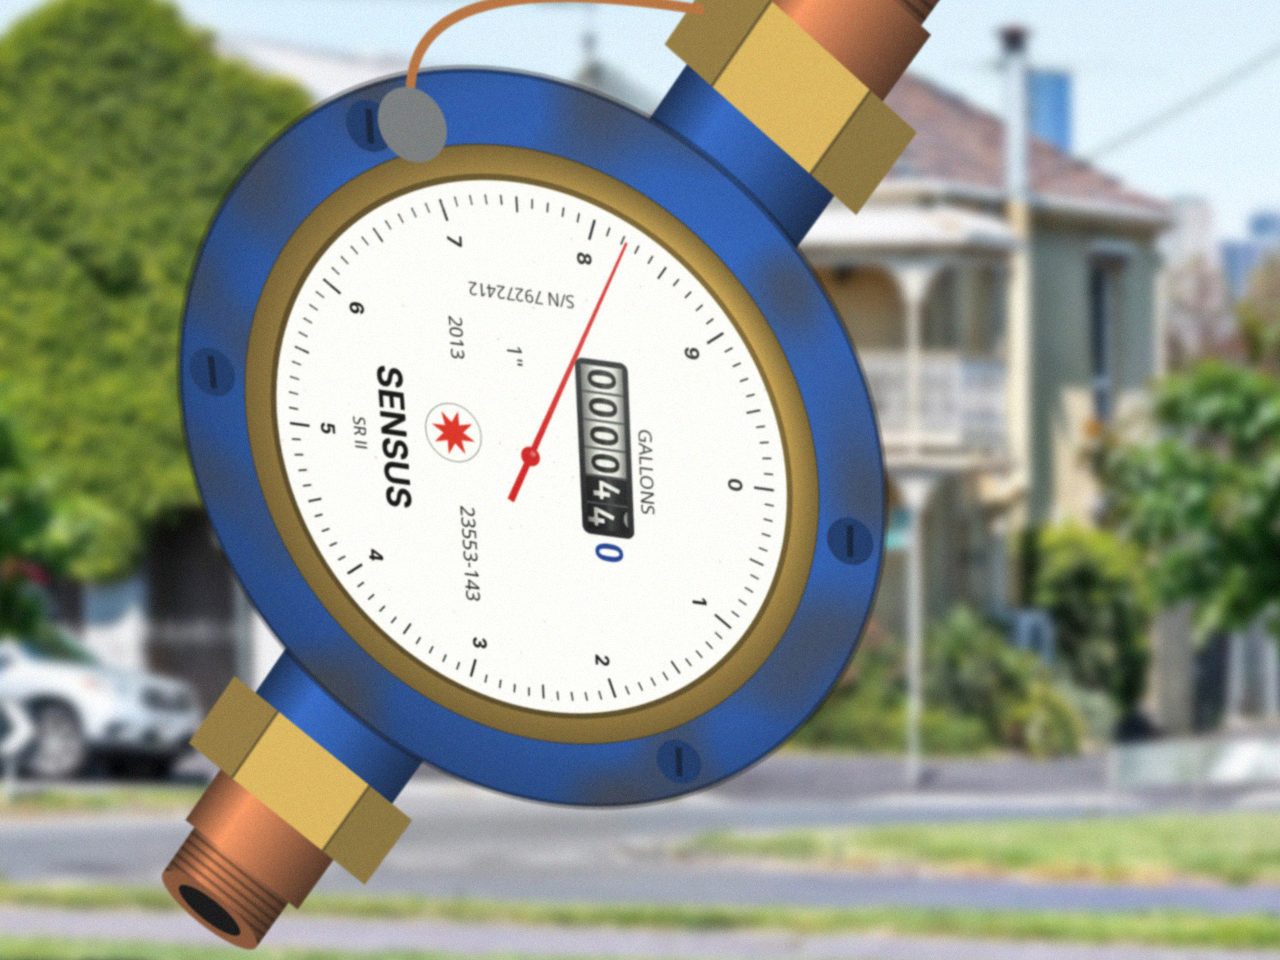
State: **438.2** gal
